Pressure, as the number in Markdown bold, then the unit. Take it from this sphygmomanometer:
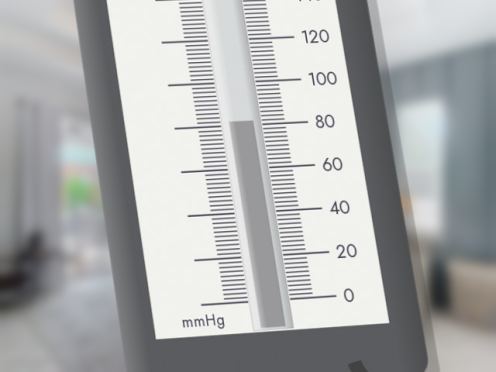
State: **82** mmHg
